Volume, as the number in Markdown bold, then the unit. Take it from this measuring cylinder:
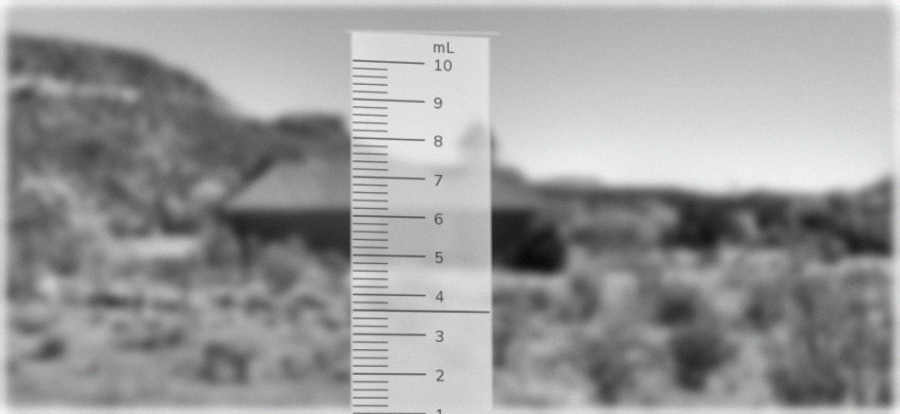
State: **3.6** mL
